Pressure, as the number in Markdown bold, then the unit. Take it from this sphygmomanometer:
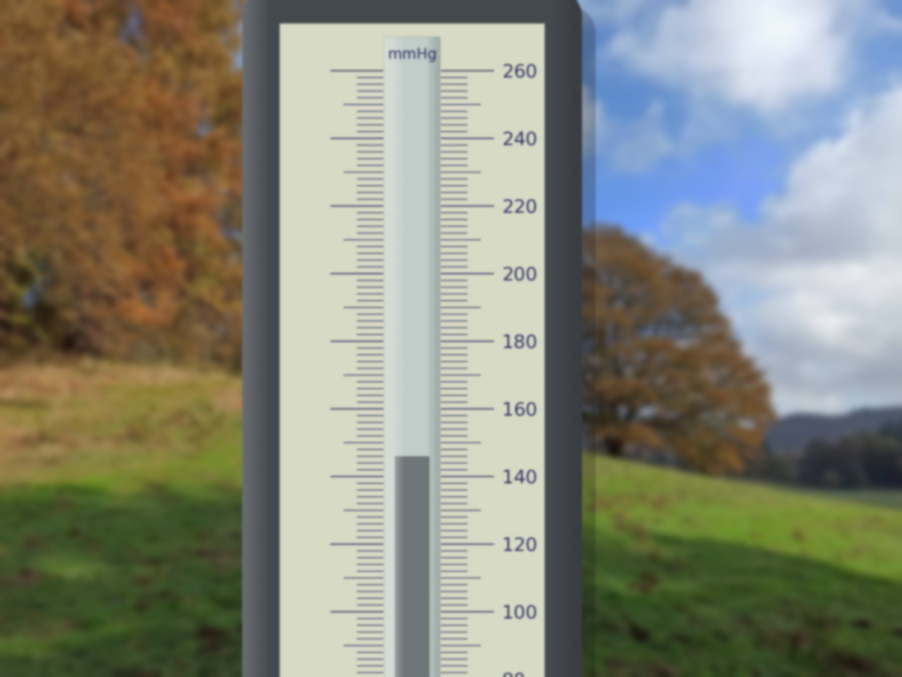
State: **146** mmHg
